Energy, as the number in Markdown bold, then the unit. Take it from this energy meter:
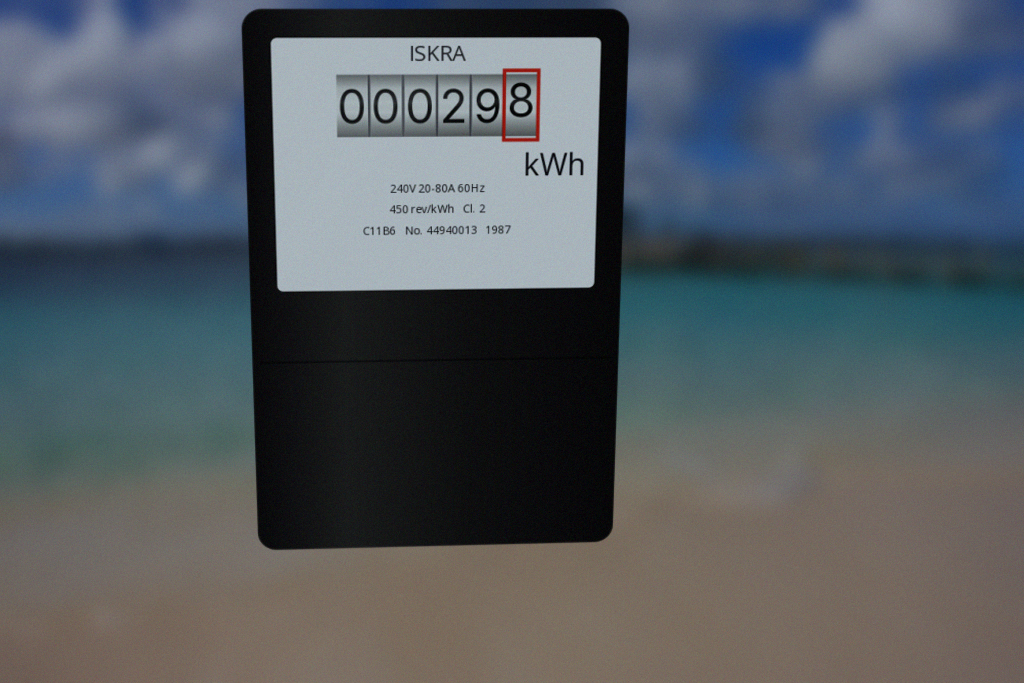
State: **29.8** kWh
